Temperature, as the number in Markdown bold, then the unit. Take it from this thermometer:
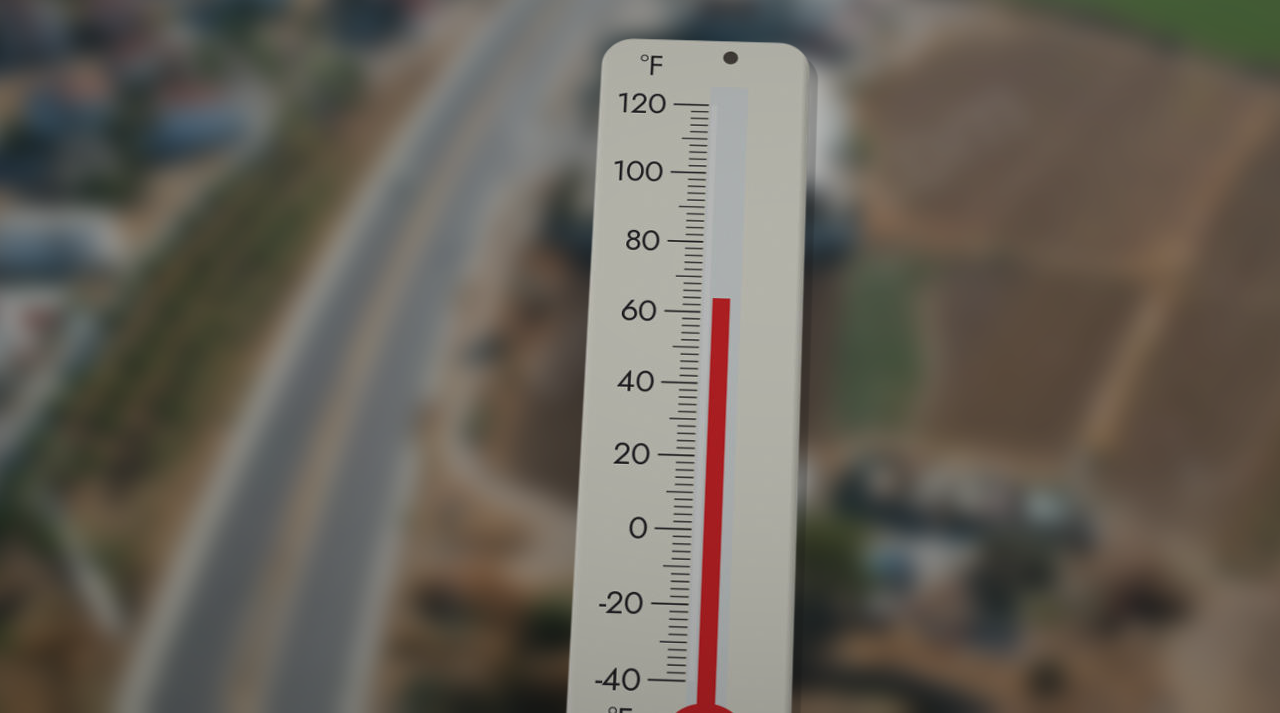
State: **64** °F
